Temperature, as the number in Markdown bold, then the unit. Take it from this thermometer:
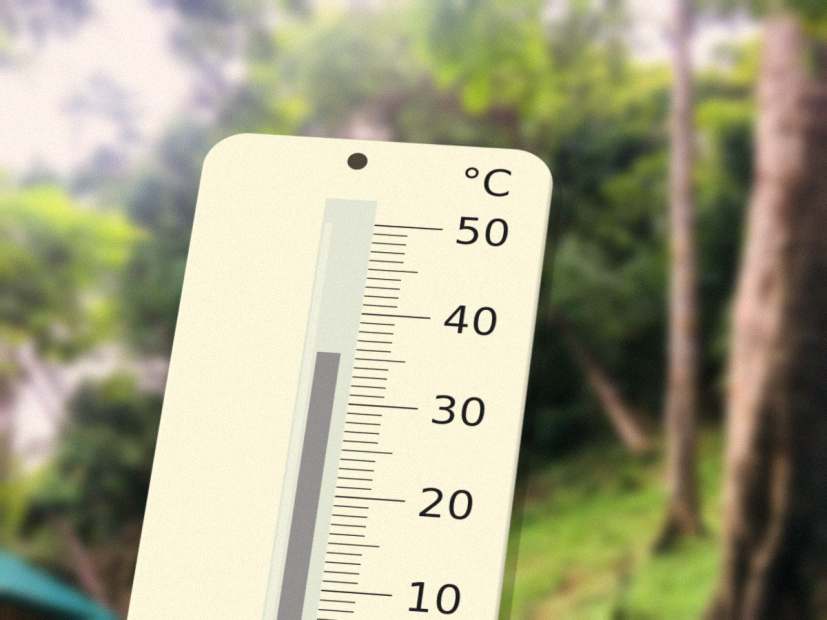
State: **35.5** °C
